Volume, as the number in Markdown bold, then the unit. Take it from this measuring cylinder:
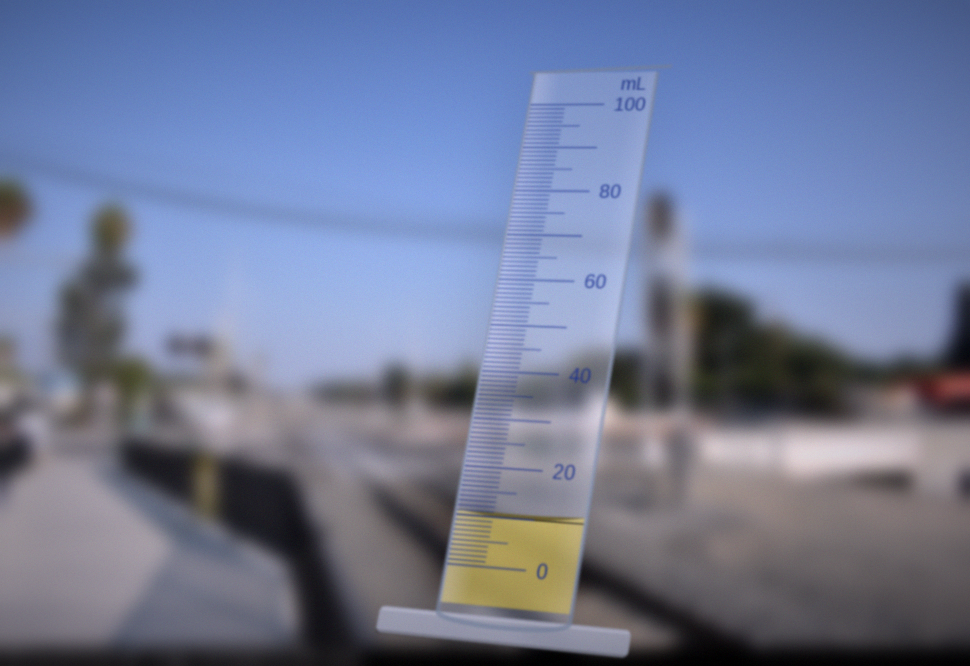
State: **10** mL
